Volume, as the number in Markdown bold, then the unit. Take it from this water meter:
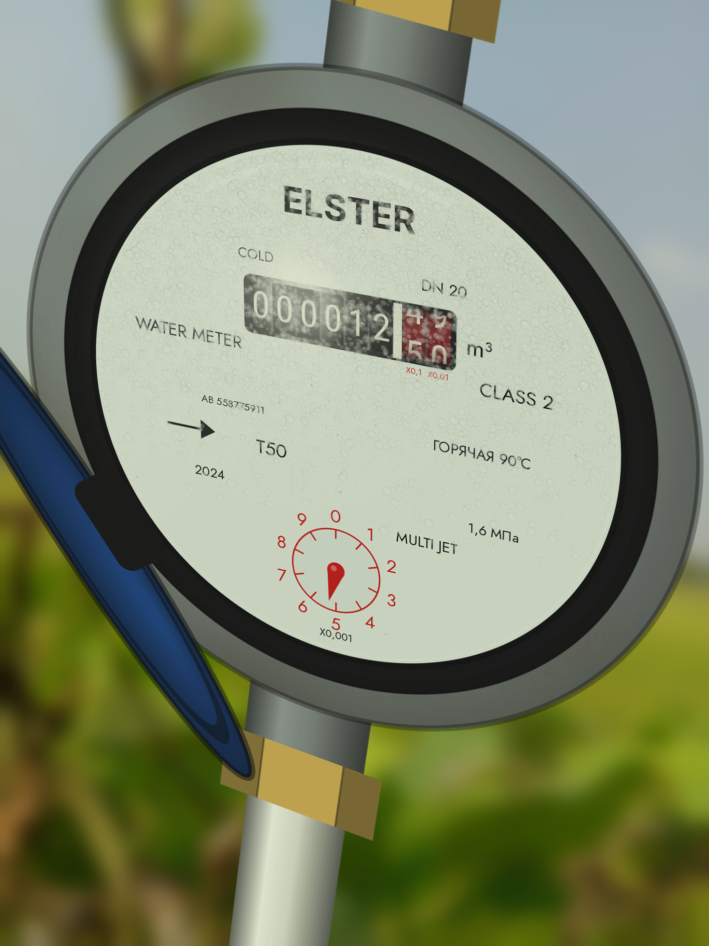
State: **12.495** m³
